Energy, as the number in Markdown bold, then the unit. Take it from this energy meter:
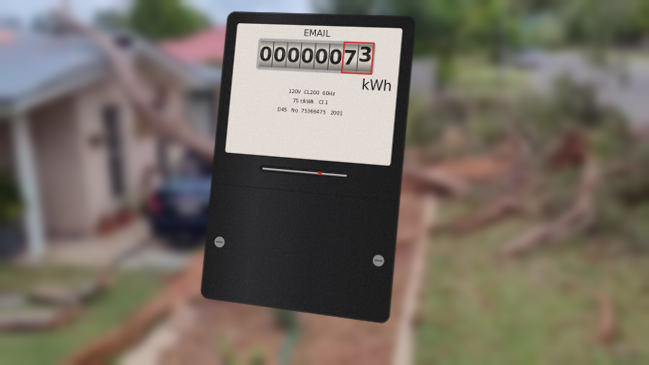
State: **0.73** kWh
